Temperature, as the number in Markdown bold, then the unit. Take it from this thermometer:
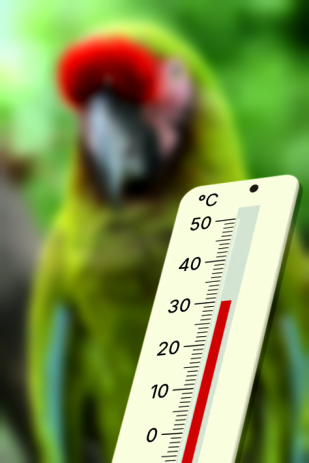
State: **30** °C
